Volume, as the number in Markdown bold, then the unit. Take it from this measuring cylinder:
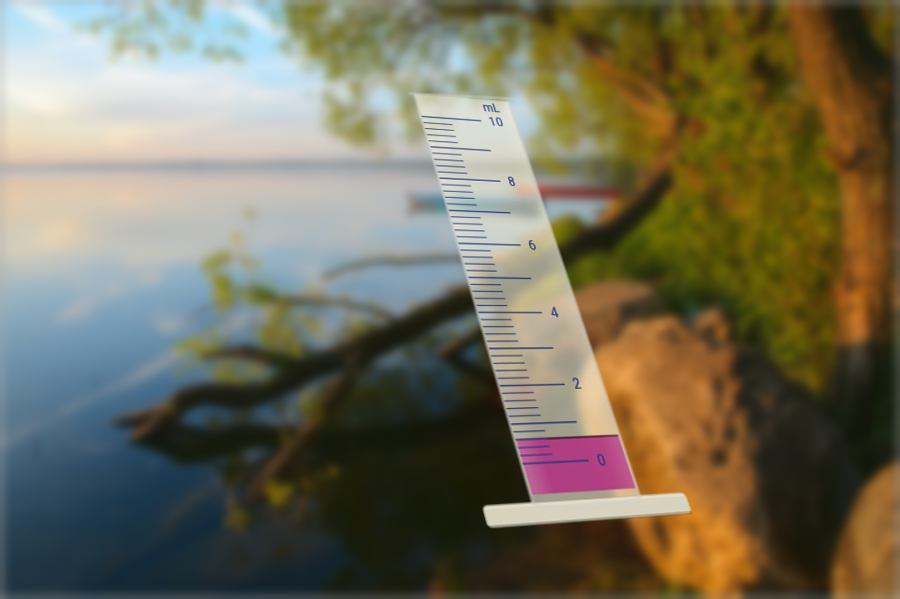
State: **0.6** mL
